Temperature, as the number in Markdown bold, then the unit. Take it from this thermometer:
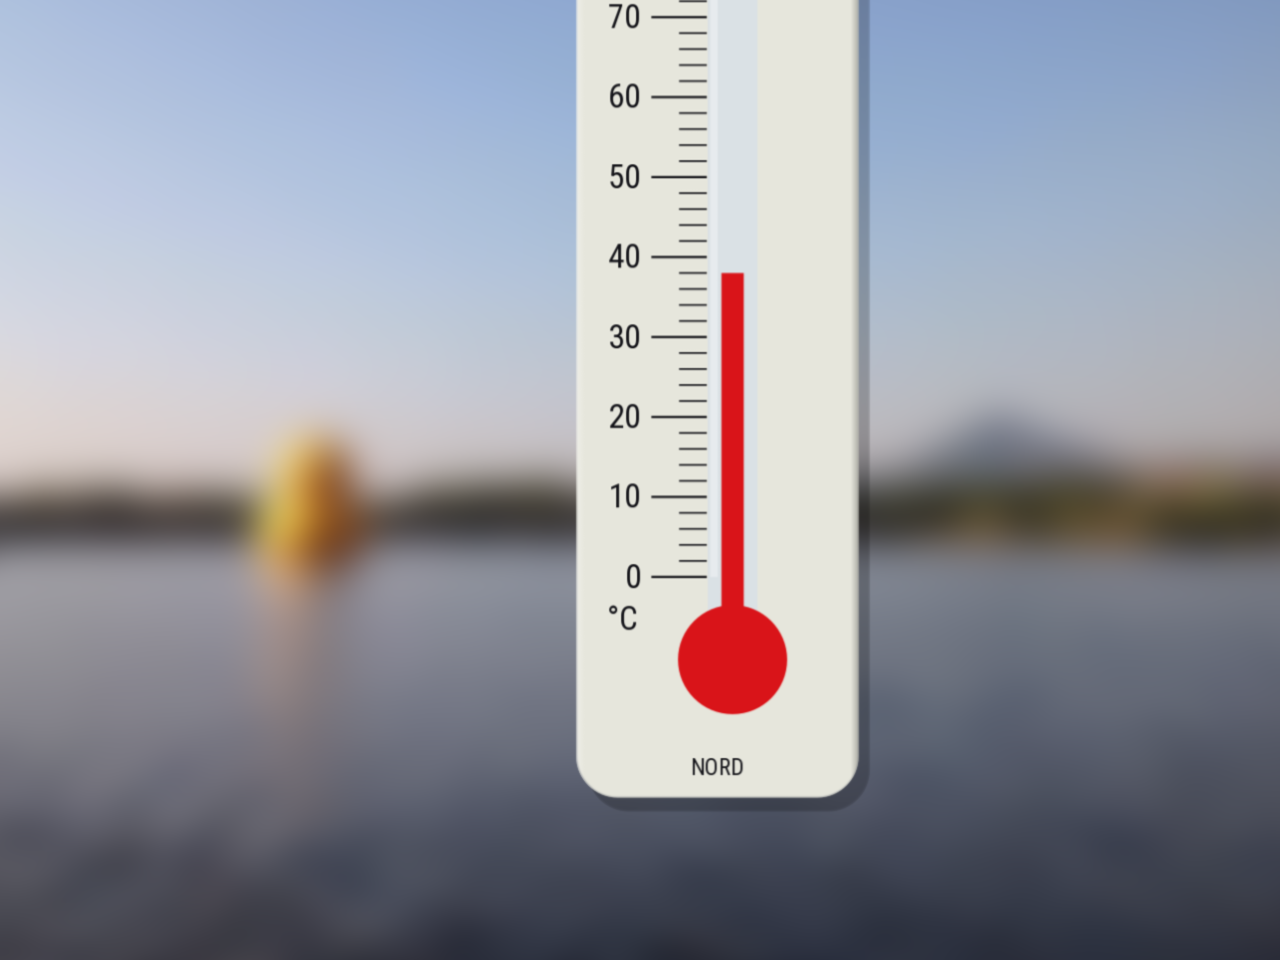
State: **38** °C
